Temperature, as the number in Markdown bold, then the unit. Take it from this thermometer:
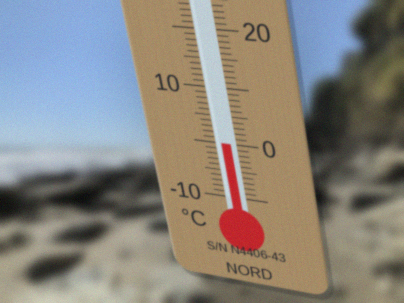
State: **0** °C
